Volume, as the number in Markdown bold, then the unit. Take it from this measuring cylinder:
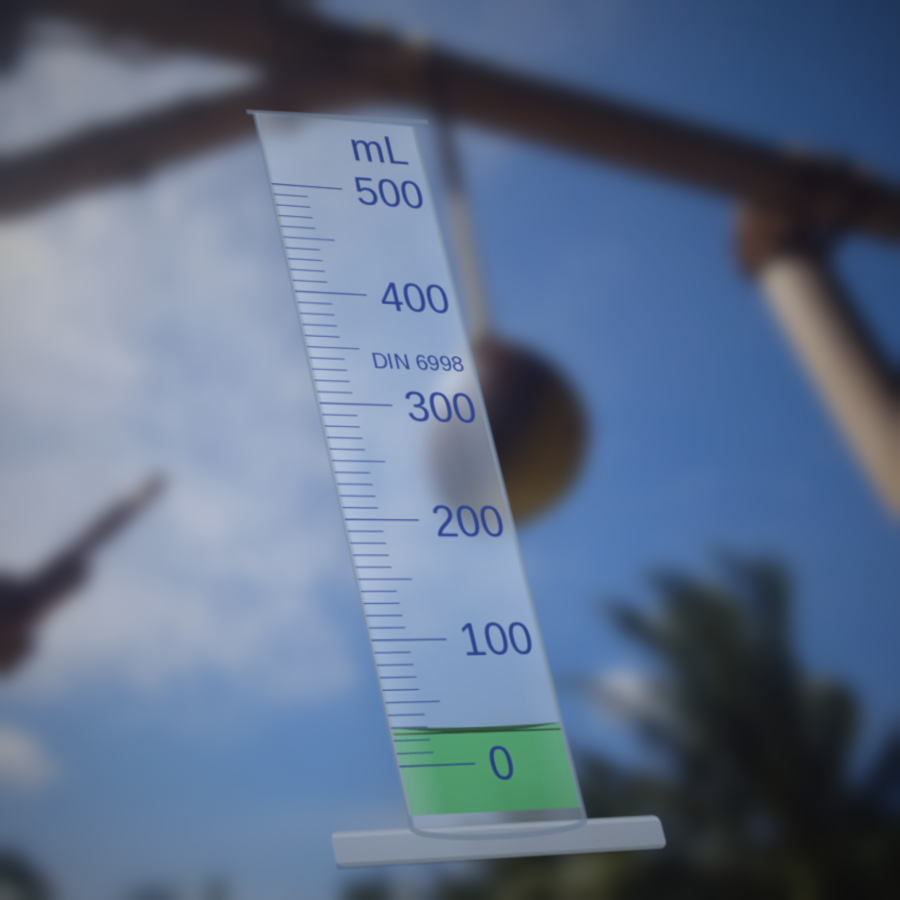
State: **25** mL
